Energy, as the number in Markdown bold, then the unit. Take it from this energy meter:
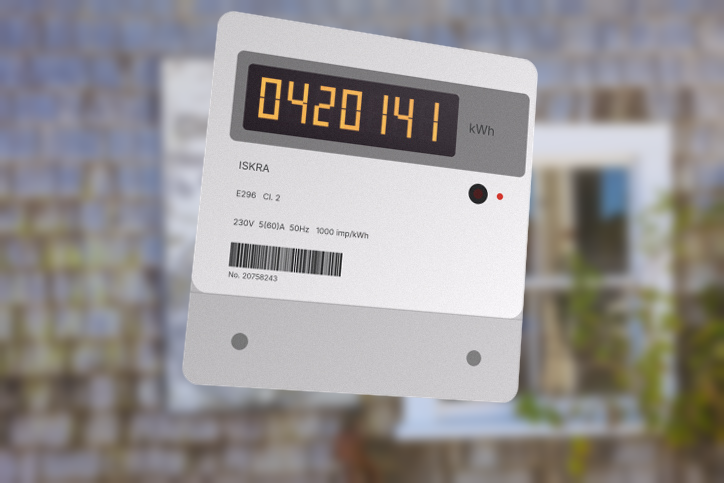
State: **420141** kWh
